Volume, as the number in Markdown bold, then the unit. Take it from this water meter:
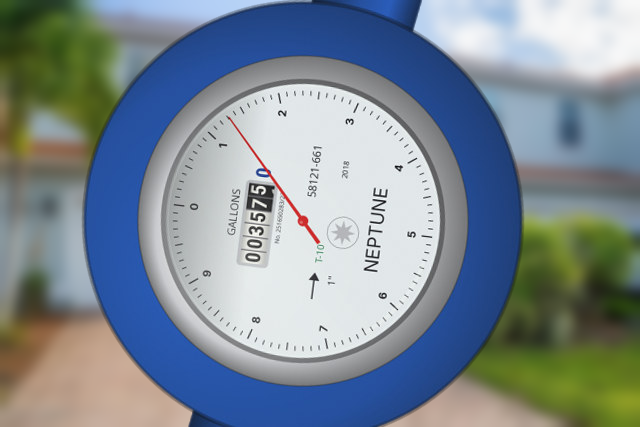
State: **35751.3** gal
